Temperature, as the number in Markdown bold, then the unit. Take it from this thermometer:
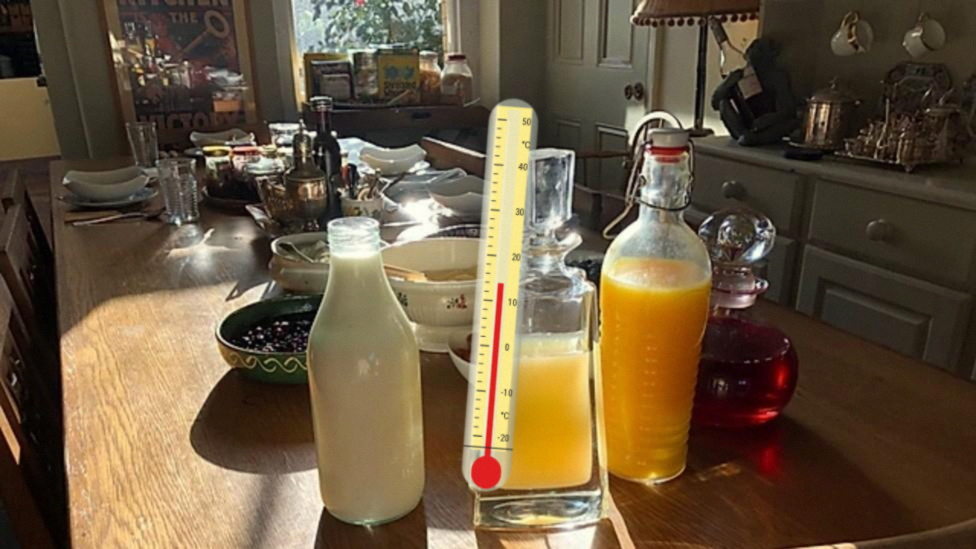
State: **14** °C
